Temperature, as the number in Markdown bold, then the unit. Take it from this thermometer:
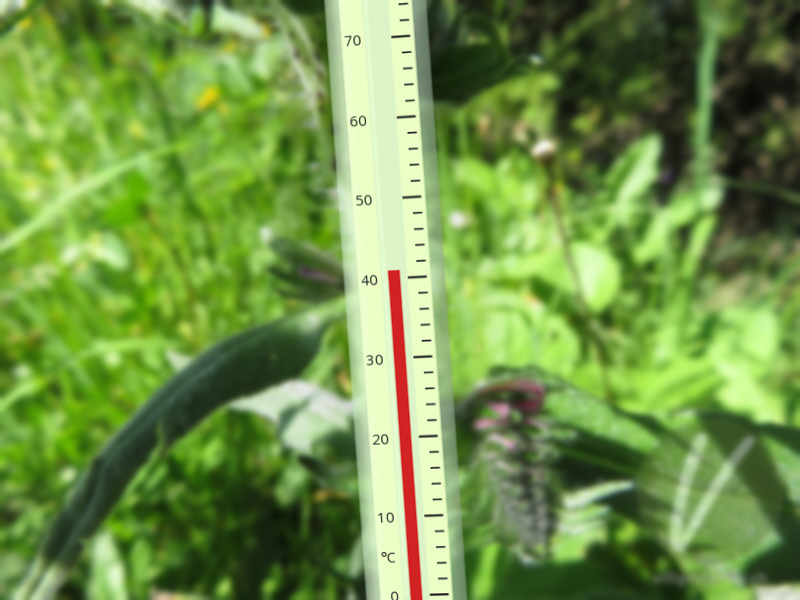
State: **41** °C
